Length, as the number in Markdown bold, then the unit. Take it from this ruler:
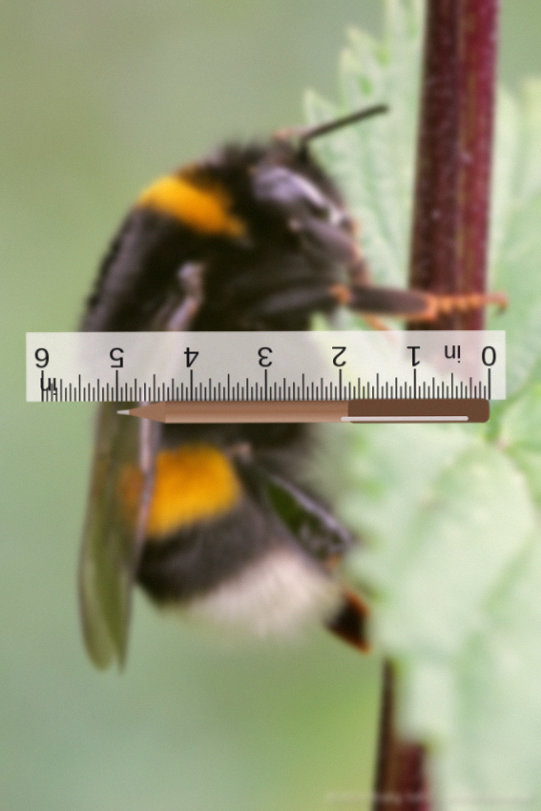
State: **5** in
